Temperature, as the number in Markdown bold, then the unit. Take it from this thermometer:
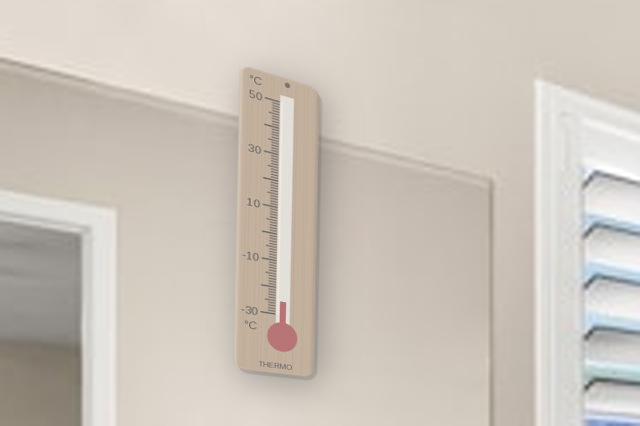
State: **-25** °C
